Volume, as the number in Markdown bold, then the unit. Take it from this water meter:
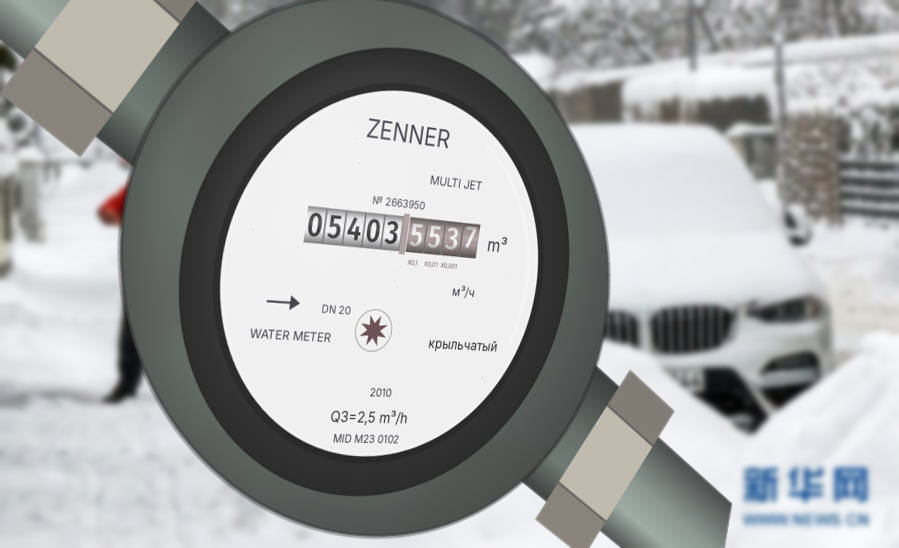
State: **5403.5537** m³
